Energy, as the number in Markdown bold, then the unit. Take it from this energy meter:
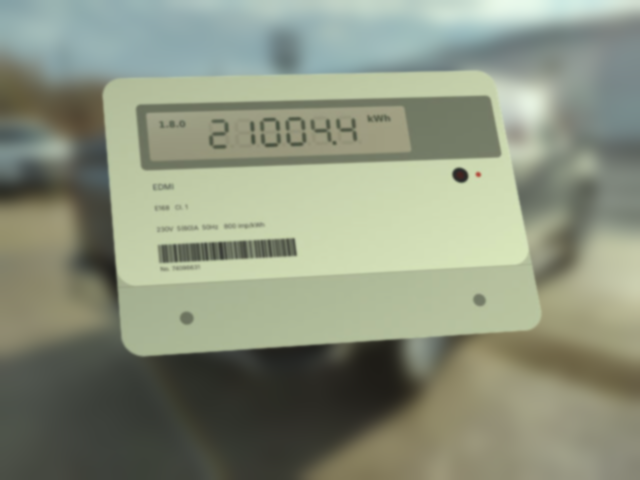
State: **21004.4** kWh
